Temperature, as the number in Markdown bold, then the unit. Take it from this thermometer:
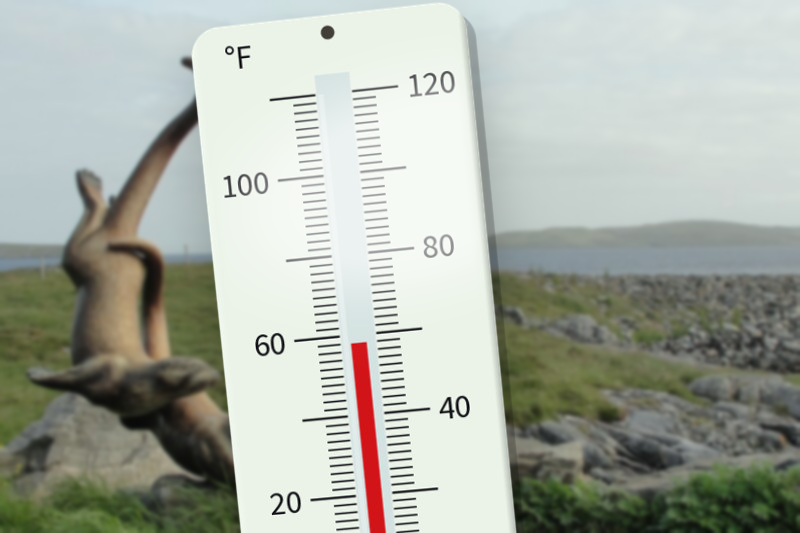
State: **58** °F
